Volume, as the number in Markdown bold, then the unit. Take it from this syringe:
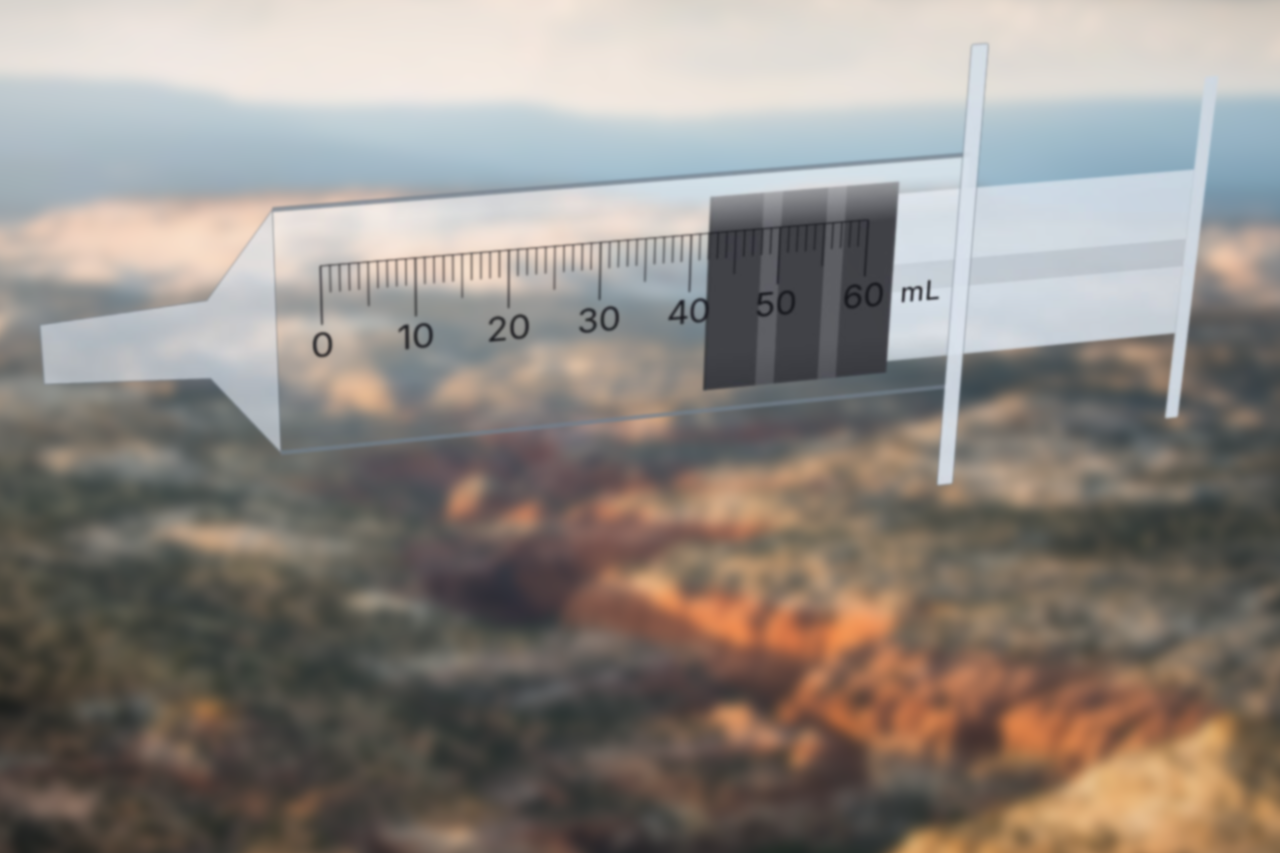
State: **42** mL
